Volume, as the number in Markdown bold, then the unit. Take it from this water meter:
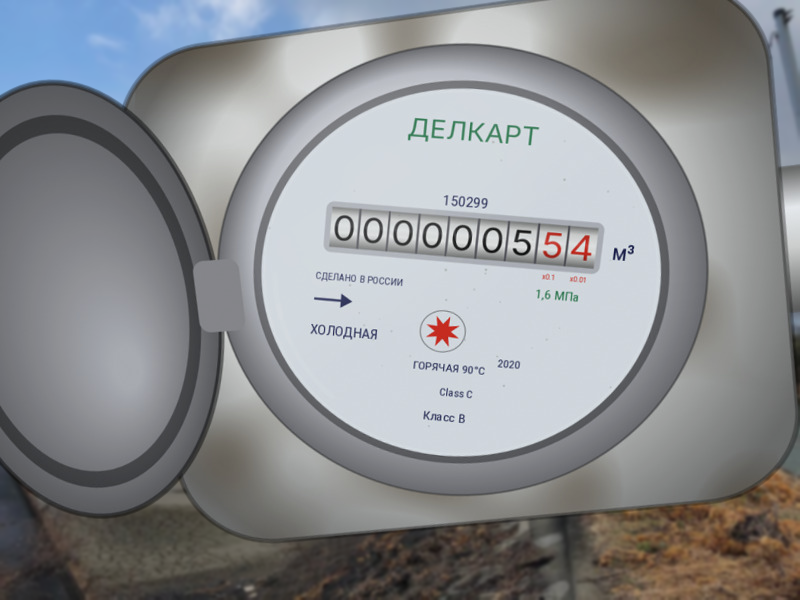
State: **5.54** m³
